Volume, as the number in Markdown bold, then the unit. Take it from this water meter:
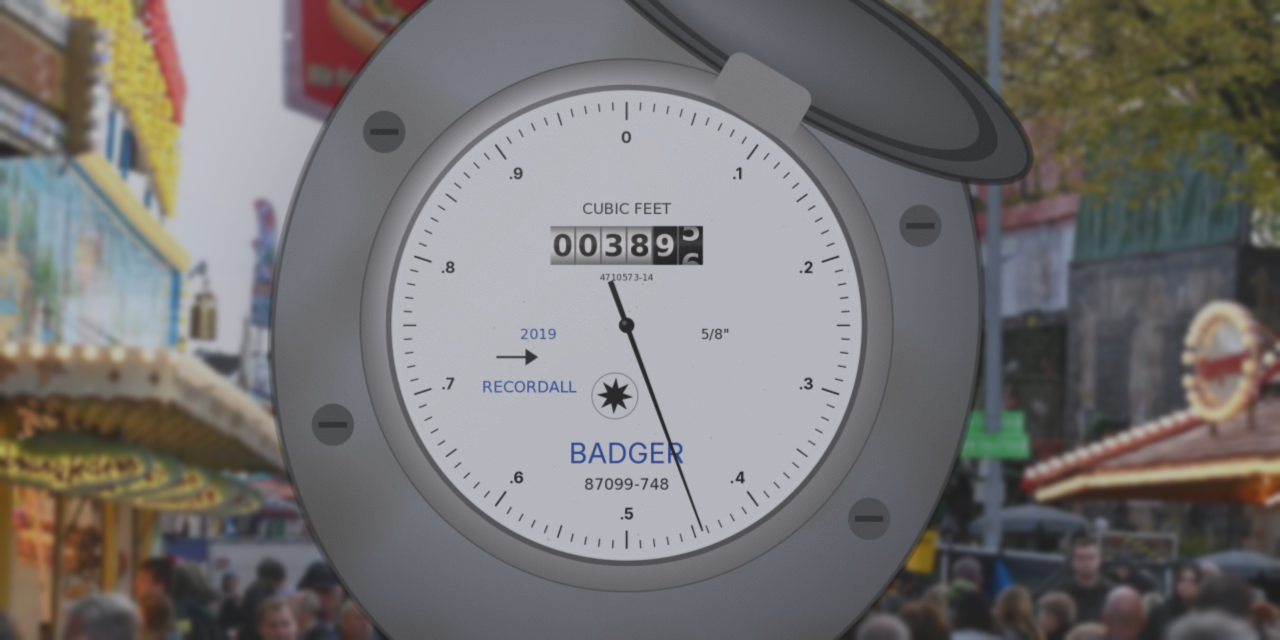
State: **3895.44** ft³
